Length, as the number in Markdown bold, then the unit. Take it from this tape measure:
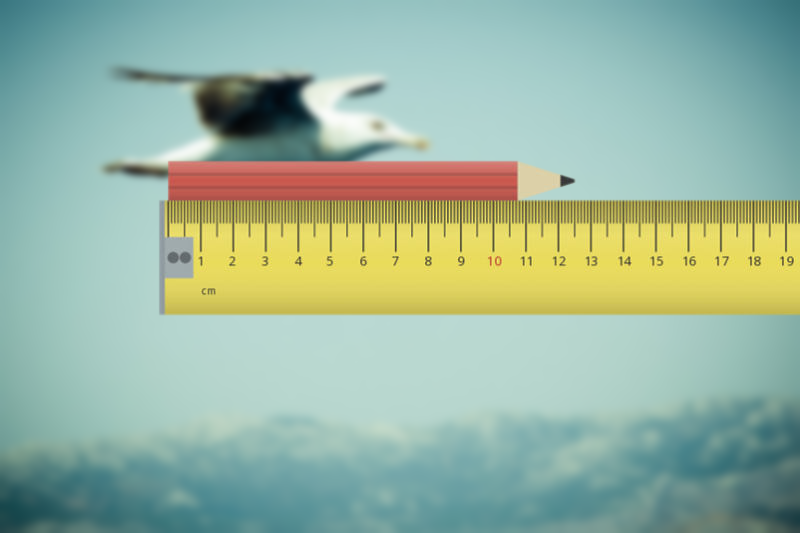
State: **12.5** cm
